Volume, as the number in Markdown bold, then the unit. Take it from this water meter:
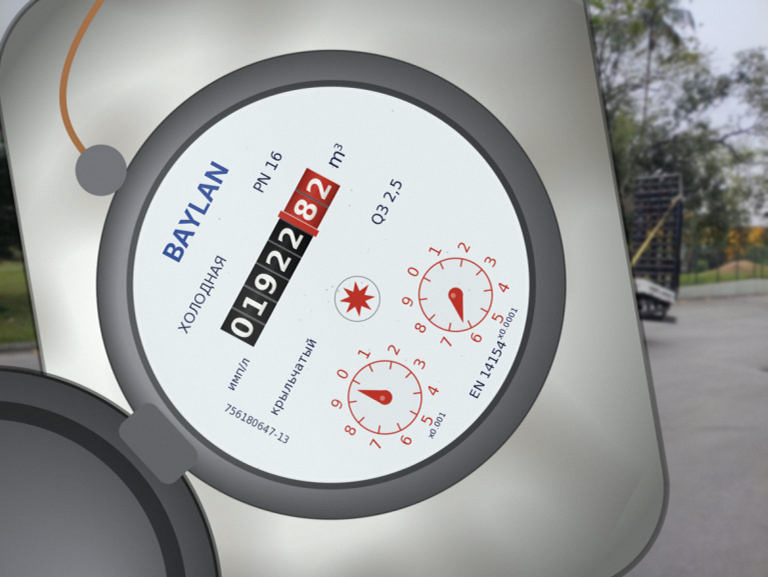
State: **1922.8196** m³
